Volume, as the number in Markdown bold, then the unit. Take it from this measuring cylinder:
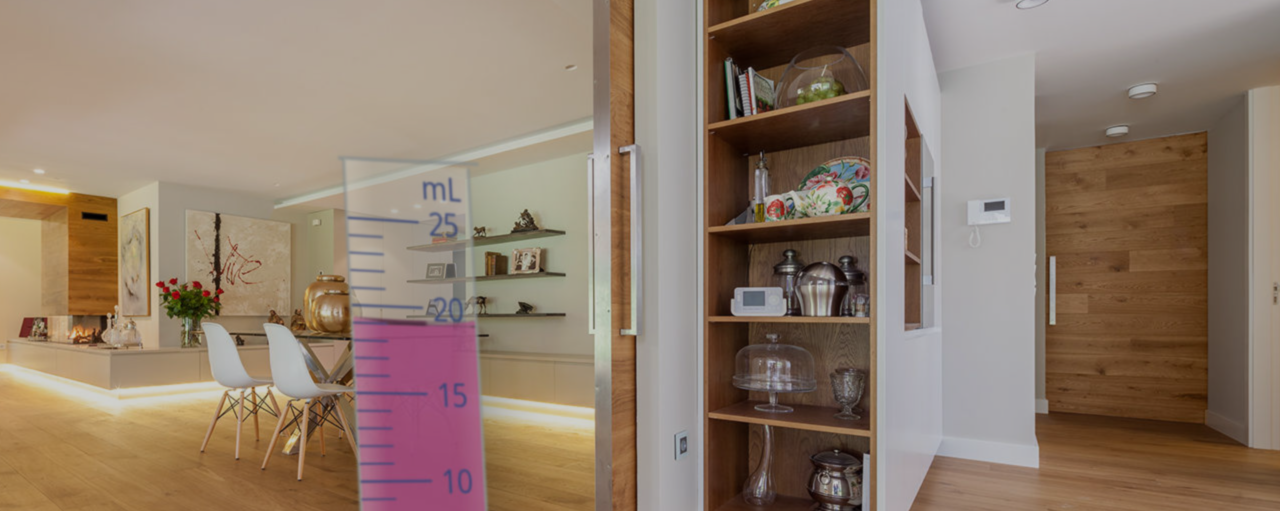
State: **19** mL
